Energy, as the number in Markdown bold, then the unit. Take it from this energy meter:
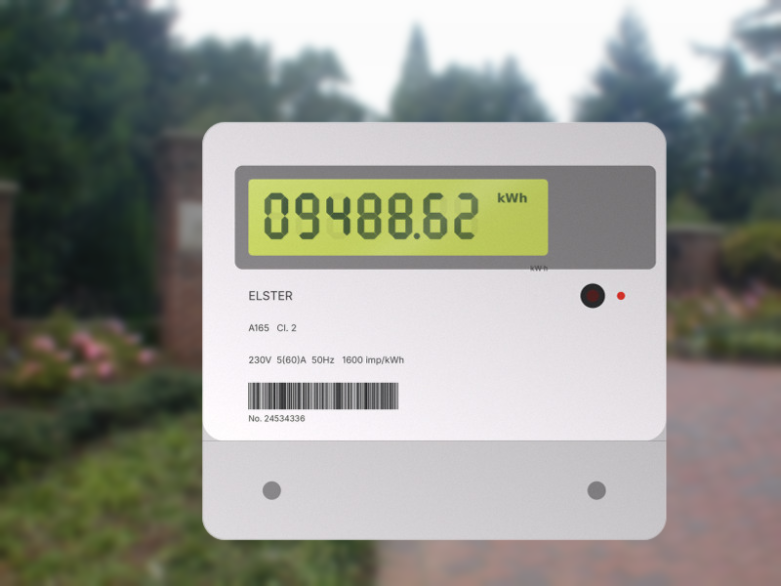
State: **9488.62** kWh
